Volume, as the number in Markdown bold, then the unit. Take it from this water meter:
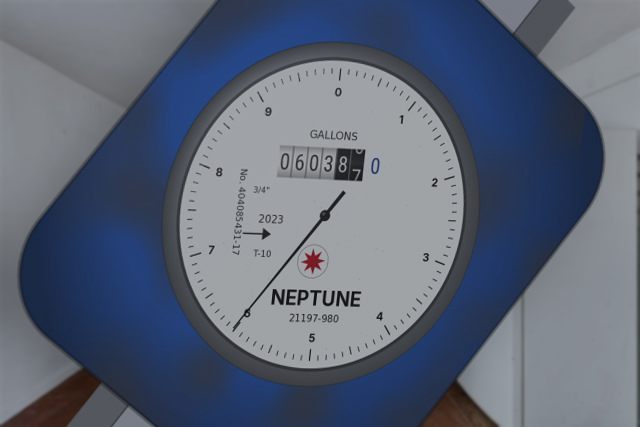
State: **603866.0** gal
